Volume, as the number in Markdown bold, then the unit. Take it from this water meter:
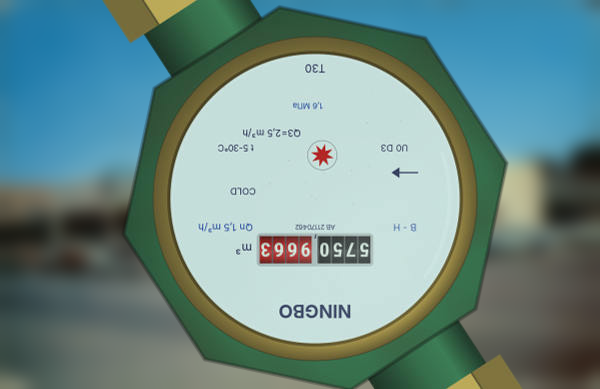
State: **5750.9663** m³
